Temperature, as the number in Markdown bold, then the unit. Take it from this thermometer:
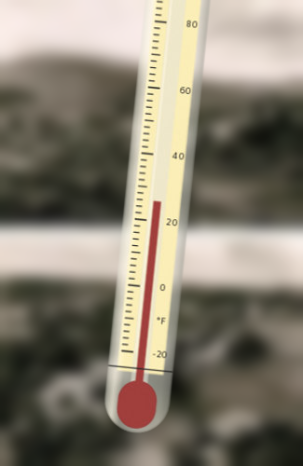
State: **26** °F
